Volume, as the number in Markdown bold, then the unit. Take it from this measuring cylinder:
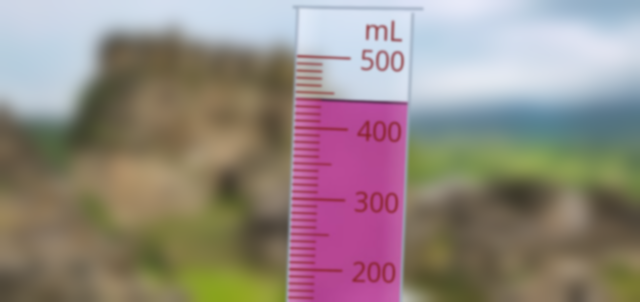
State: **440** mL
